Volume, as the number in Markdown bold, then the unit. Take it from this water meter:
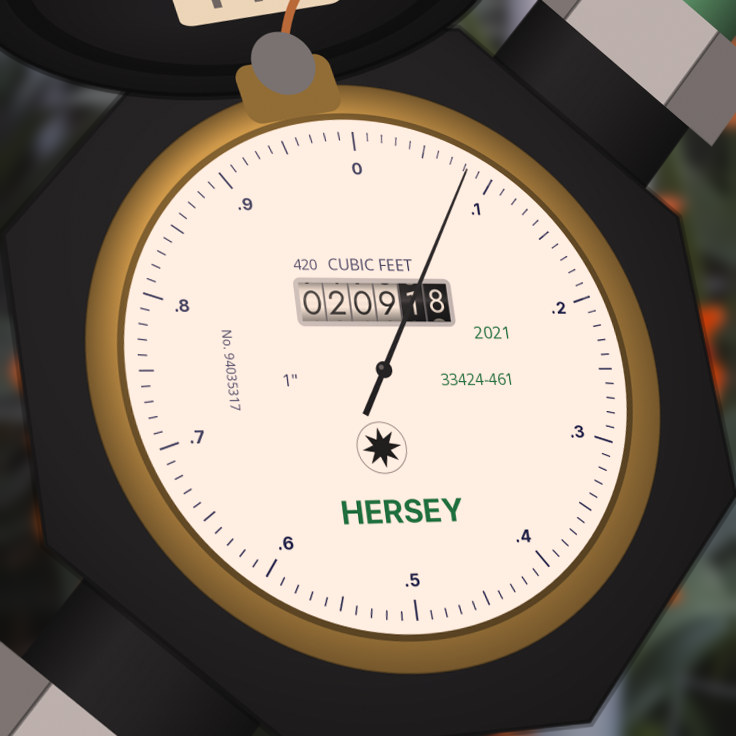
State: **20918.08** ft³
